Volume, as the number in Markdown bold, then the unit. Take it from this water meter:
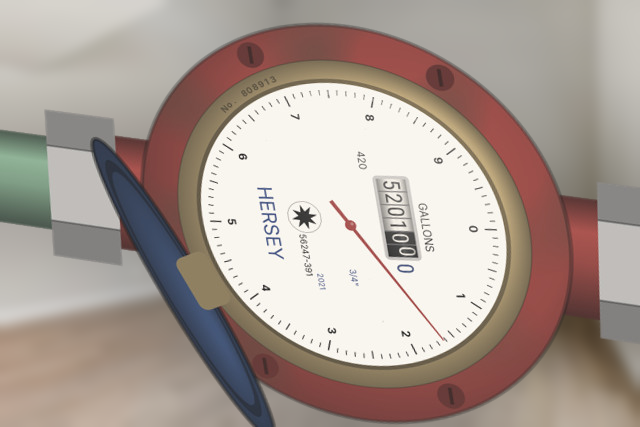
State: **5201001.6** gal
